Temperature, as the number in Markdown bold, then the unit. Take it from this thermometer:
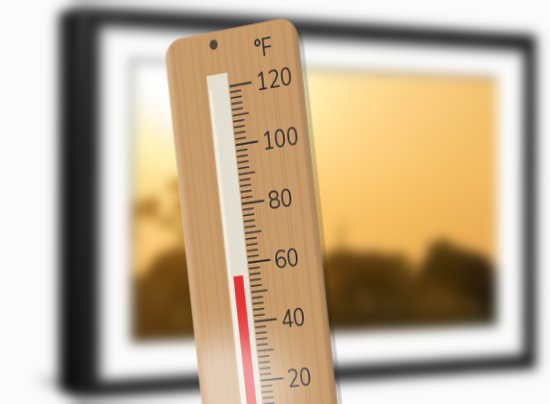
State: **56** °F
